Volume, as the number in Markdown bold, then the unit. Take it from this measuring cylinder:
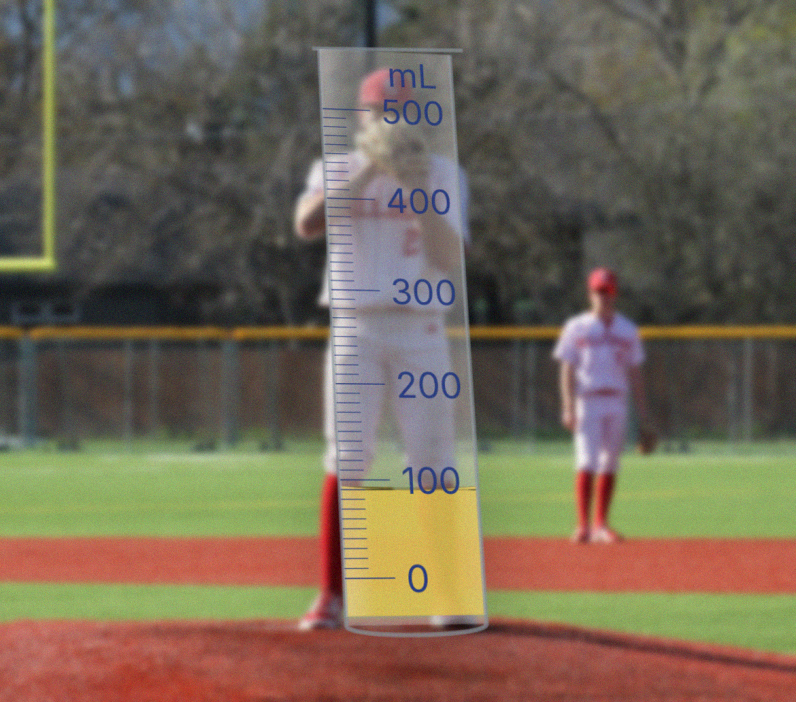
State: **90** mL
